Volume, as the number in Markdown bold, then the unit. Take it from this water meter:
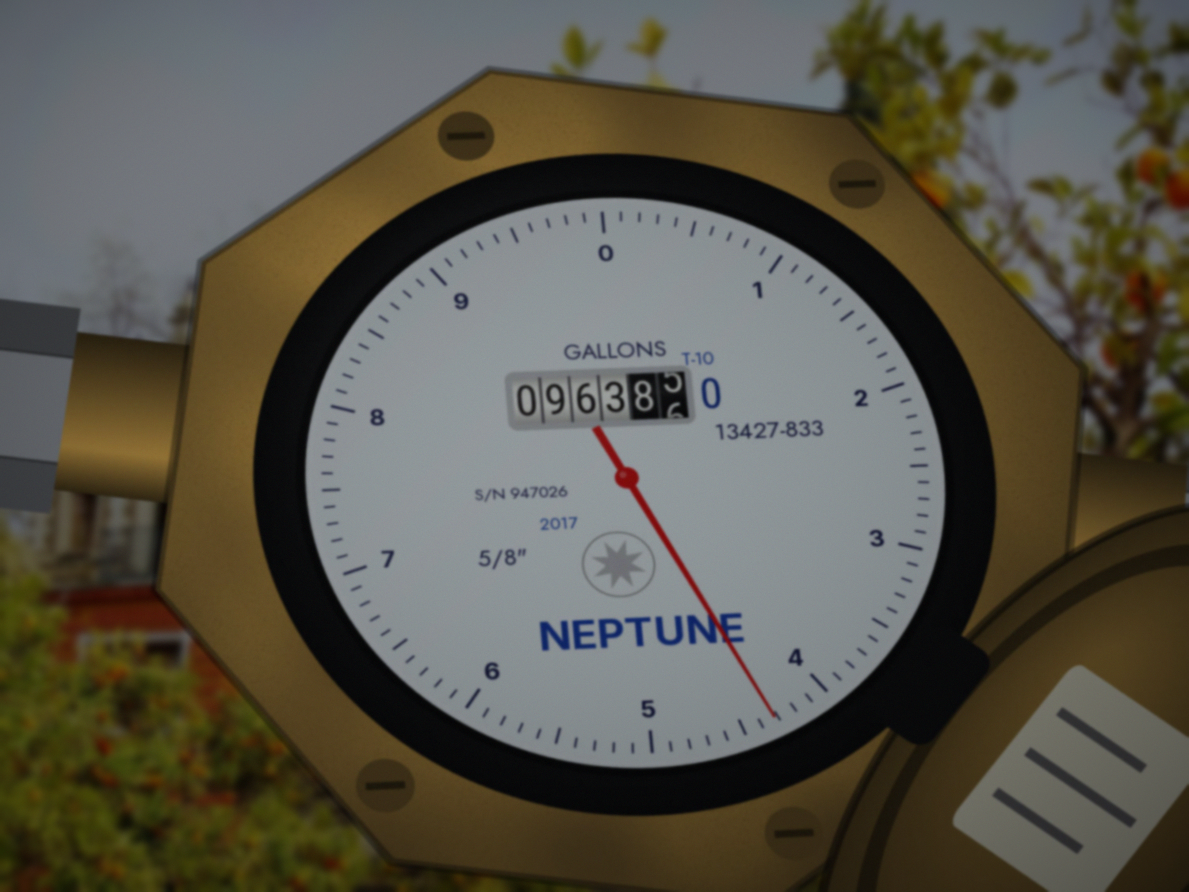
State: **963854.3** gal
